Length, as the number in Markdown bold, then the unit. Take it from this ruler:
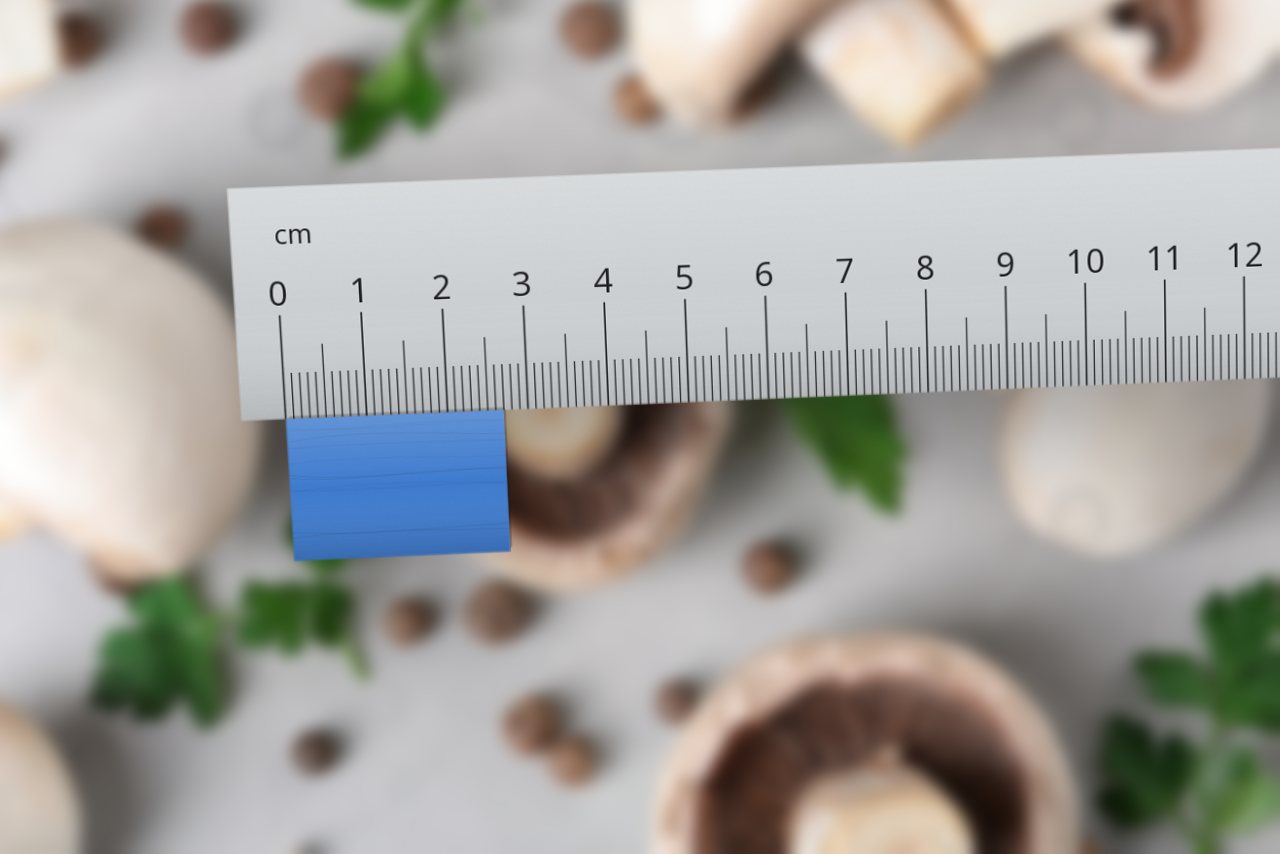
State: **2.7** cm
